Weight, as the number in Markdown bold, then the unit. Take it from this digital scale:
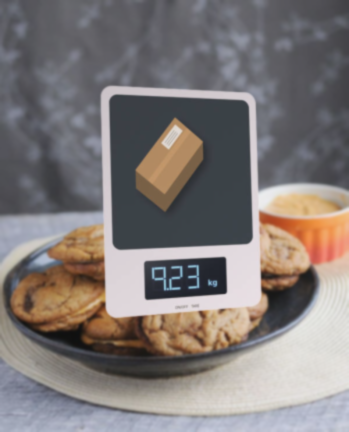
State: **9.23** kg
